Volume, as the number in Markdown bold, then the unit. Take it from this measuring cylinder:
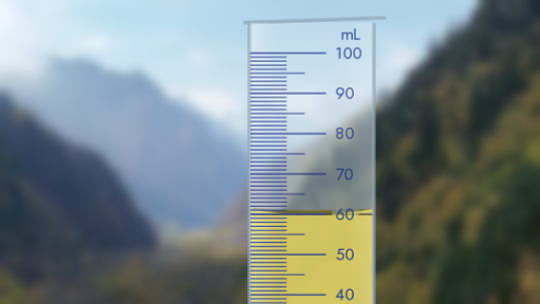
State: **60** mL
